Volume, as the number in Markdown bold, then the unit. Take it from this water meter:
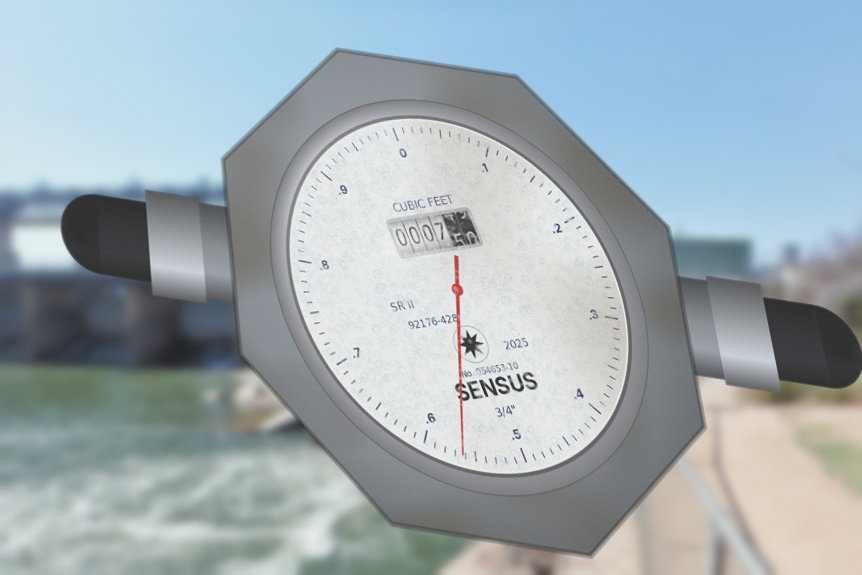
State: **749.56** ft³
